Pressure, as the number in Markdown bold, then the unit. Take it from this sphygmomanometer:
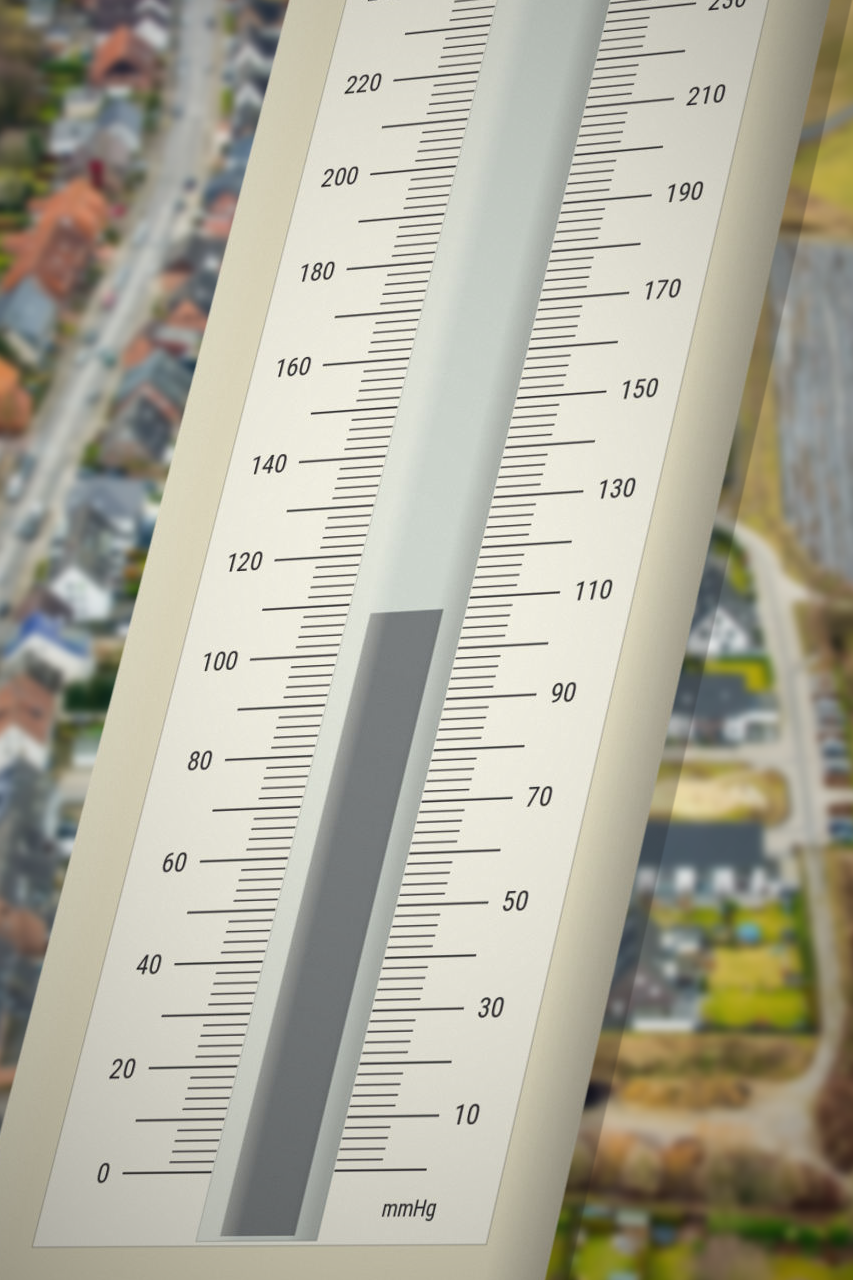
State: **108** mmHg
